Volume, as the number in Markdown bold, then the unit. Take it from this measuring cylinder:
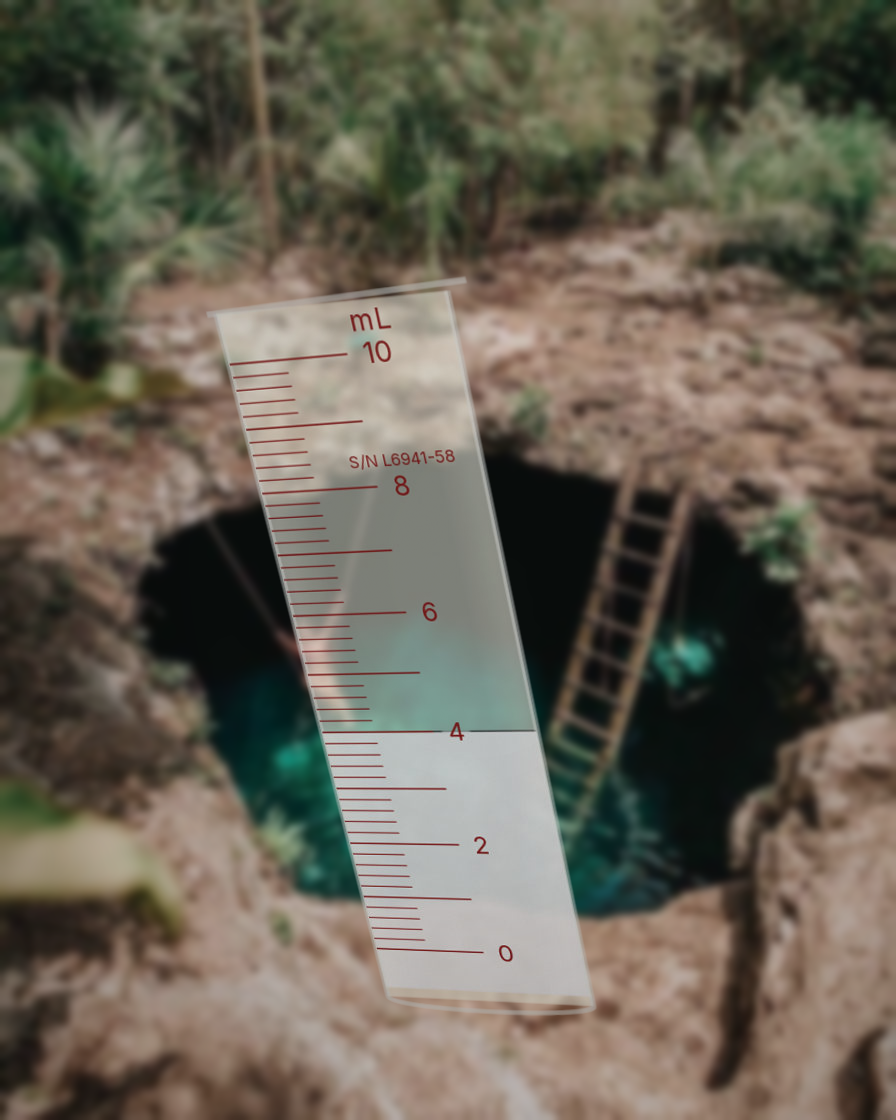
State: **4** mL
